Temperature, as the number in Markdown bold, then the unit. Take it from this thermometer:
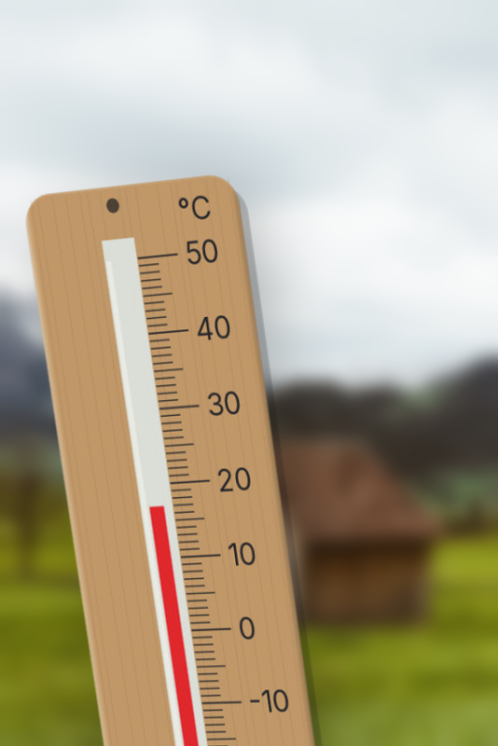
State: **17** °C
